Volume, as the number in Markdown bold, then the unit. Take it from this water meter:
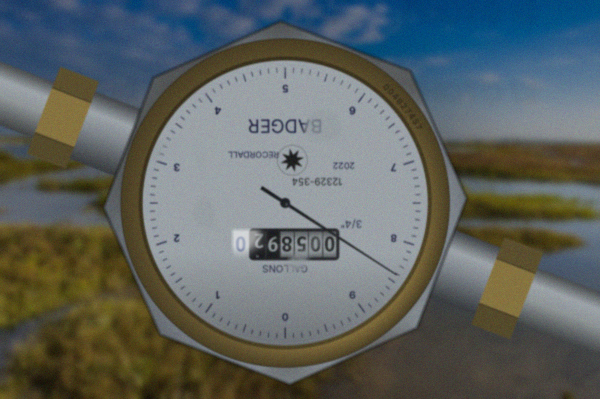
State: **58918.4** gal
